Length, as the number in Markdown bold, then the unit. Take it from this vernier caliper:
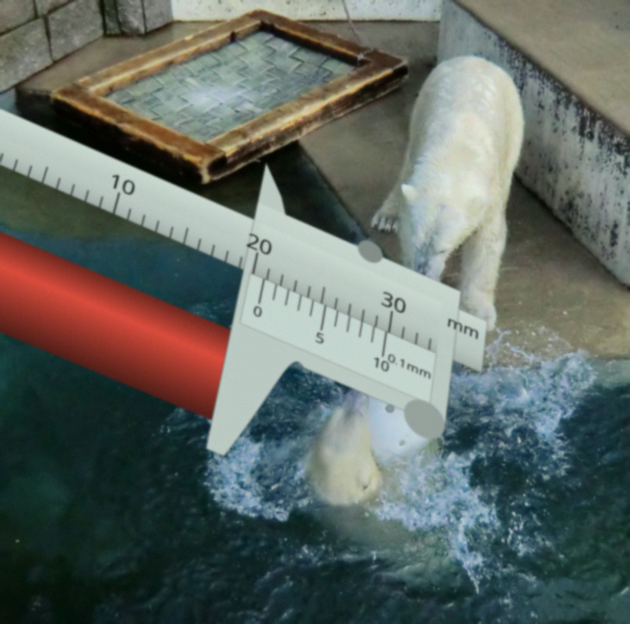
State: **20.8** mm
